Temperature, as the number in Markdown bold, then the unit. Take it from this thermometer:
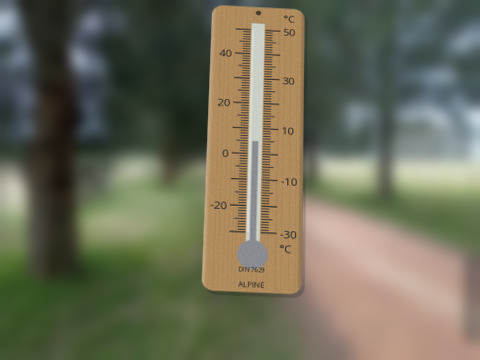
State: **5** °C
